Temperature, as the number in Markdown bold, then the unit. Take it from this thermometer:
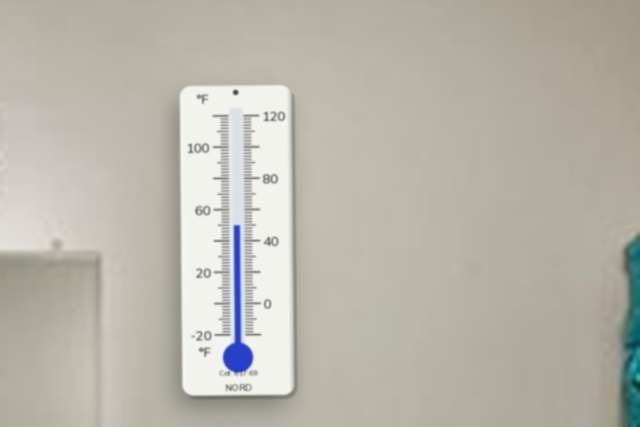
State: **50** °F
